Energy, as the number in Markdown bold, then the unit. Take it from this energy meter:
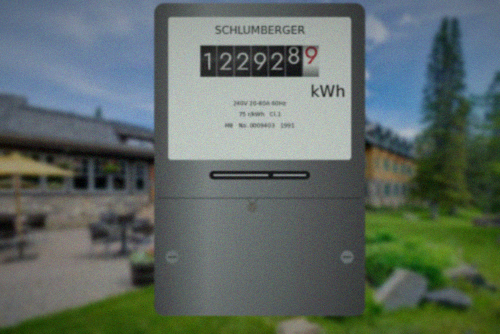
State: **122928.9** kWh
